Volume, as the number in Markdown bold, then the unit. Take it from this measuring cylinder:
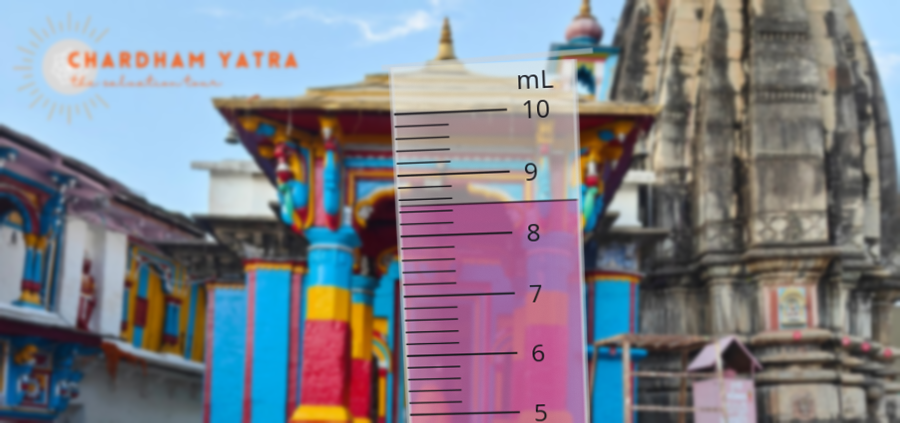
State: **8.5** mL
